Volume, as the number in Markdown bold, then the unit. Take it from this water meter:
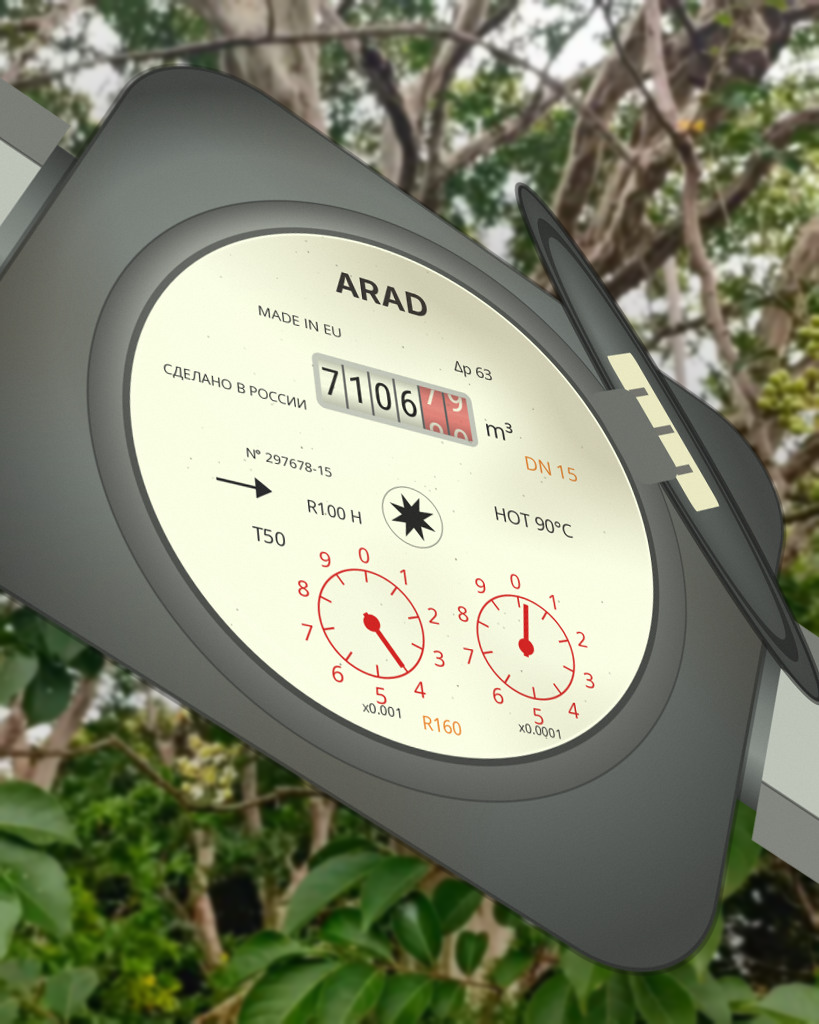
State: **7106.7940** m³
